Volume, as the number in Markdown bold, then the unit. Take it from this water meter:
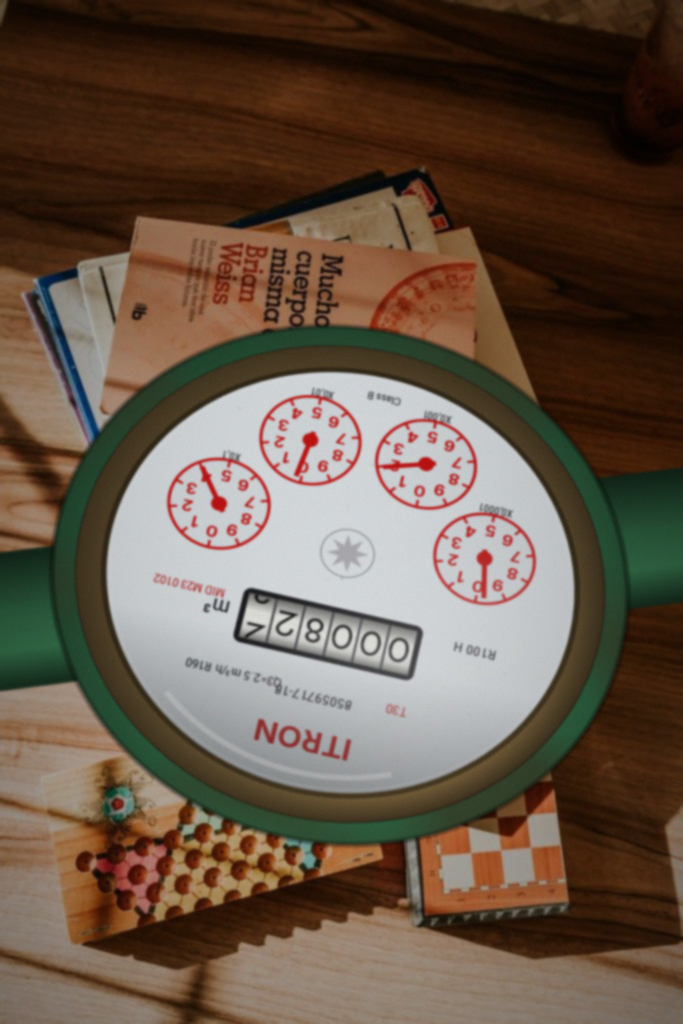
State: **822.4019** m³
